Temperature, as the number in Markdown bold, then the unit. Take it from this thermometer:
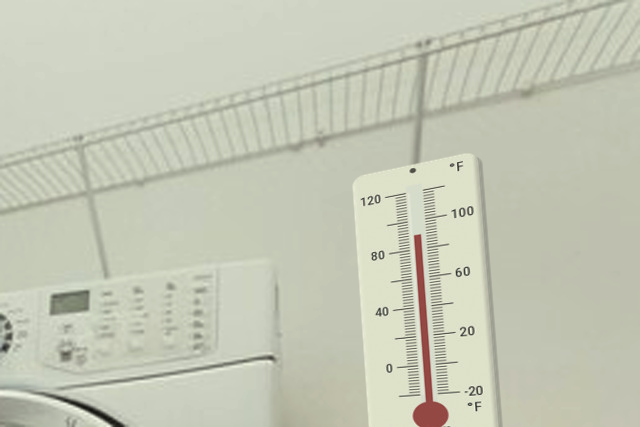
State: **90** °F
